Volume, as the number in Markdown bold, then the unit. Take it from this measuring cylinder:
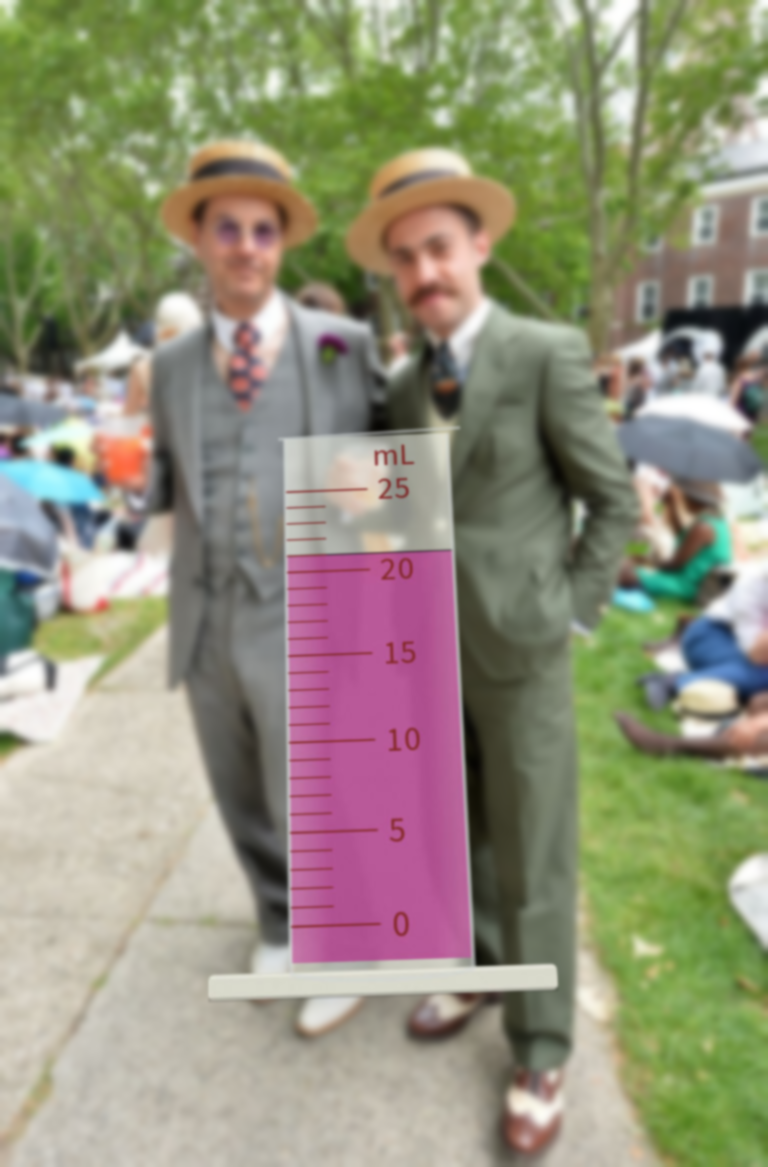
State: **21** mL
